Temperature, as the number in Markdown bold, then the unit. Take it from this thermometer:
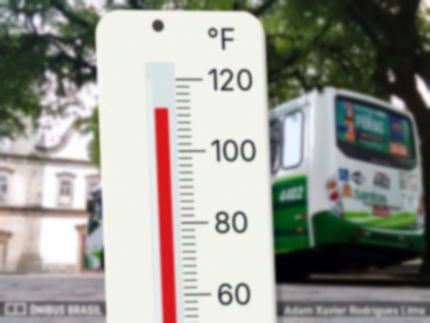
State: **112** °F
